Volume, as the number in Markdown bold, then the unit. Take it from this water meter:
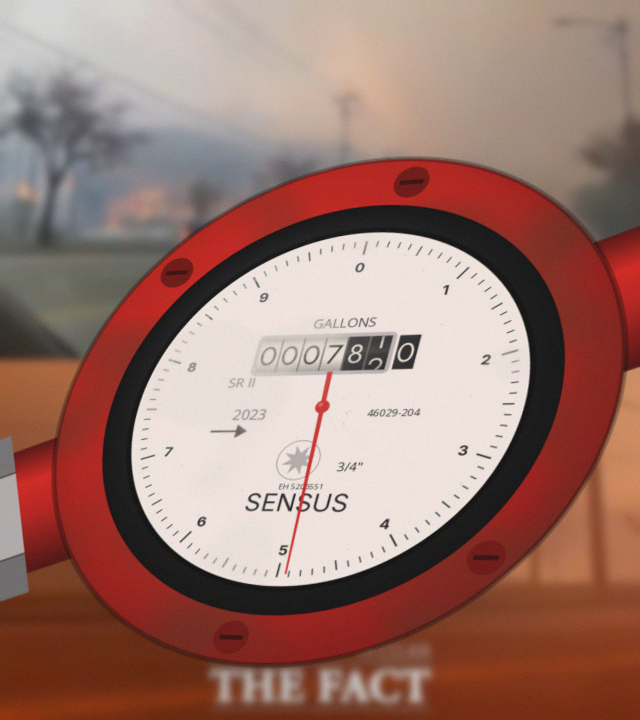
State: **7814.9** gal
